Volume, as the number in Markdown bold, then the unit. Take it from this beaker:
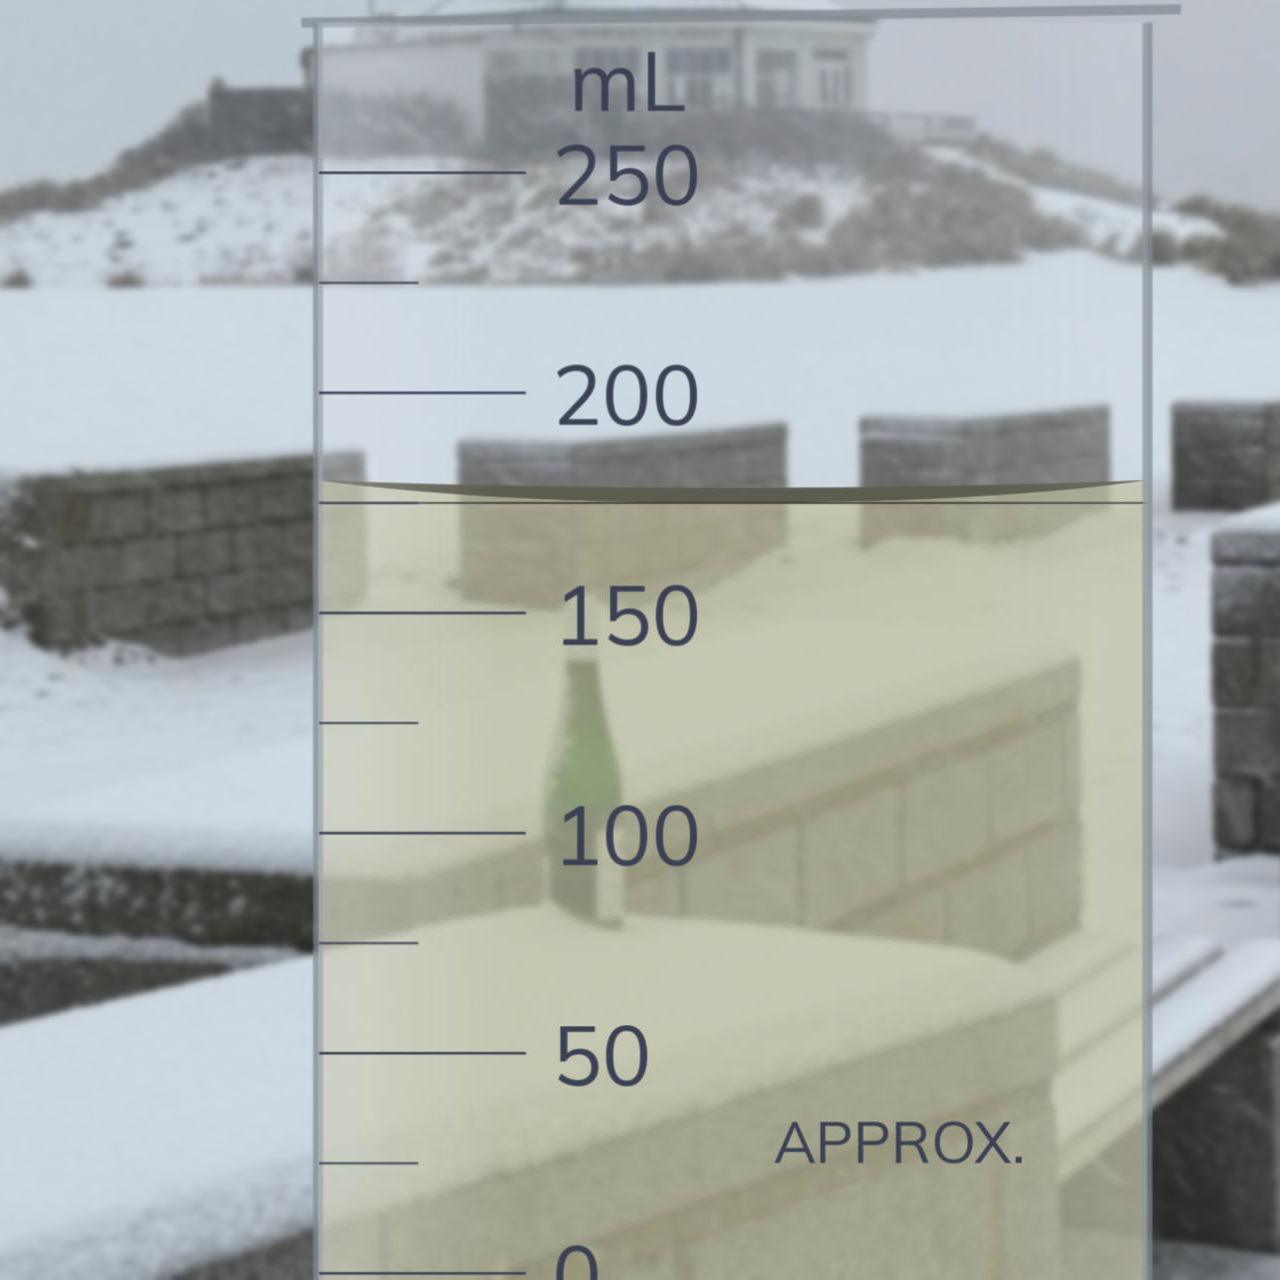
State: **175** mL
